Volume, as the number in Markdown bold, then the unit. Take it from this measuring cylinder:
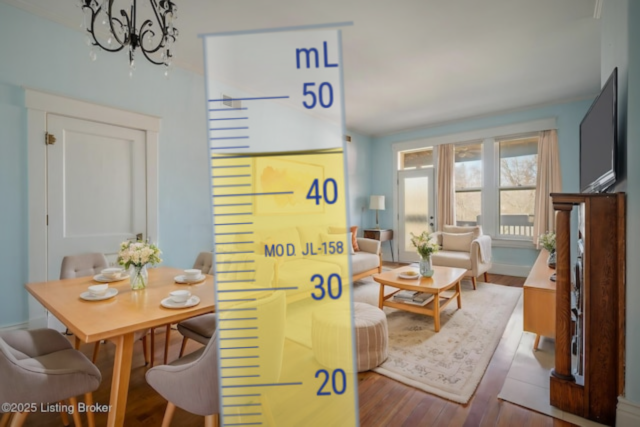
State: **44** mL
